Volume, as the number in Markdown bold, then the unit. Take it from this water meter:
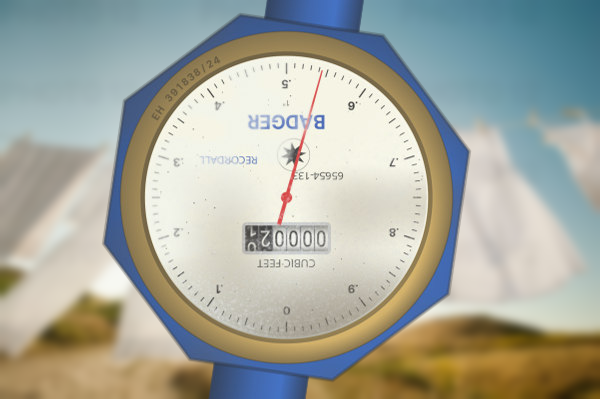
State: **20.54** ft³
